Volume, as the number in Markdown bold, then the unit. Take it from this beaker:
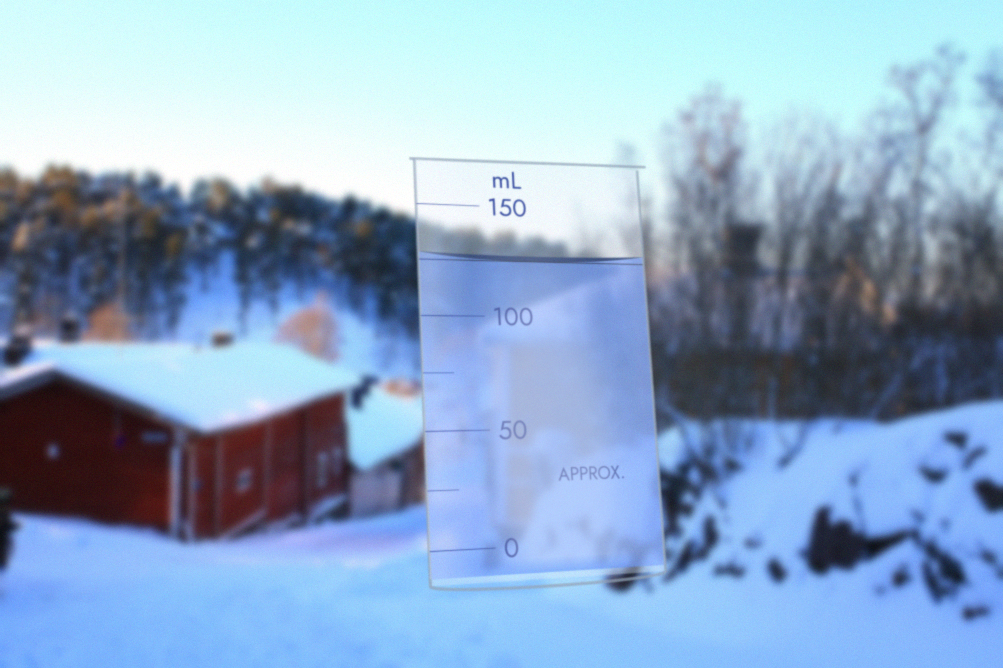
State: **125** mL
